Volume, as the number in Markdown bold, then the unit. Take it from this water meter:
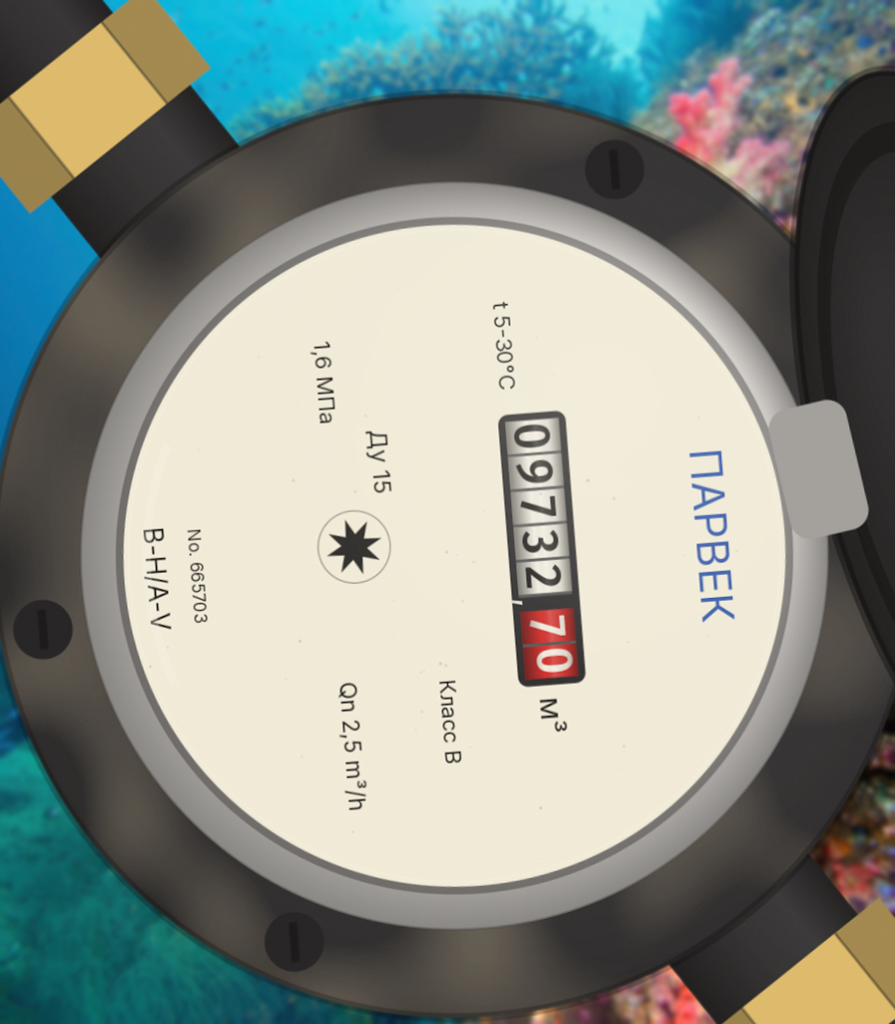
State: **9732.70** m³
